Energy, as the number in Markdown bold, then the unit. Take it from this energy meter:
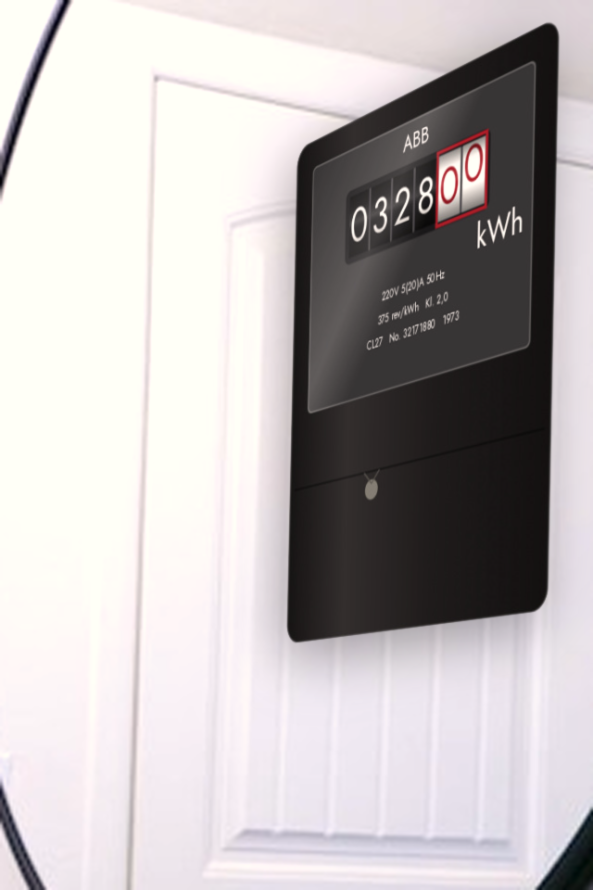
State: **328.00** kWh
